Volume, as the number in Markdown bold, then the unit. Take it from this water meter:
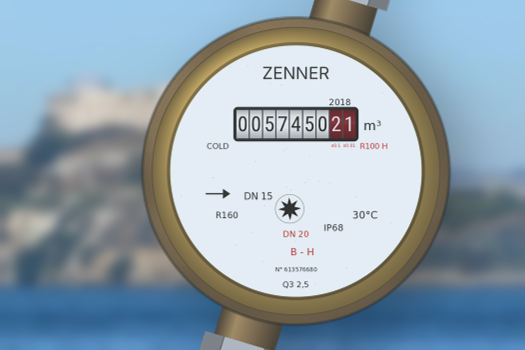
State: **57450.21** m³
